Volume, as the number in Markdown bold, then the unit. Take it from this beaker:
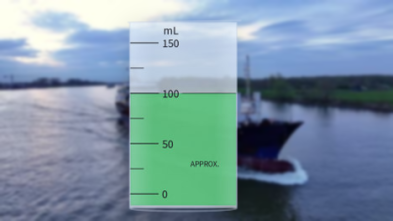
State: **100** mL
